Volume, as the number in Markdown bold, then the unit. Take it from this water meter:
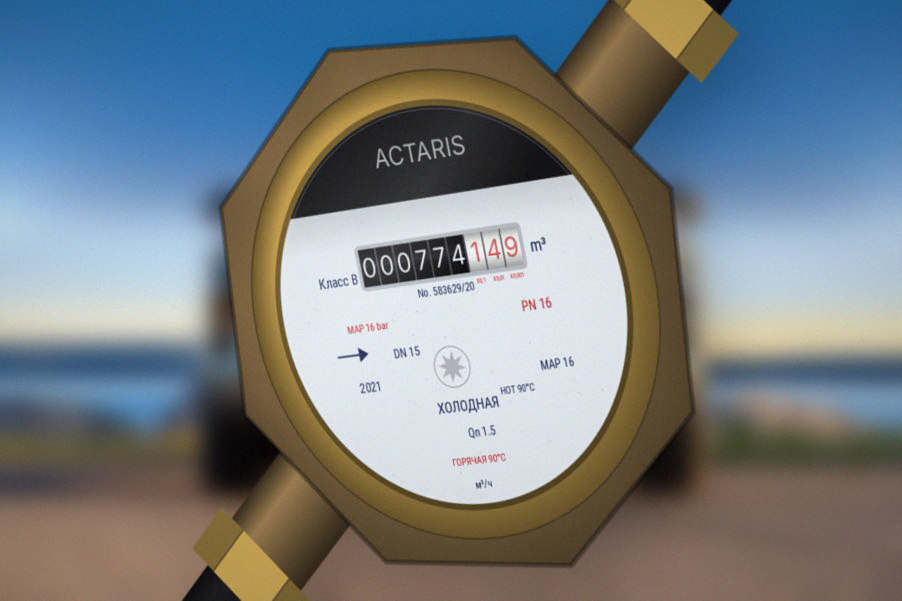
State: **774.149** m³
